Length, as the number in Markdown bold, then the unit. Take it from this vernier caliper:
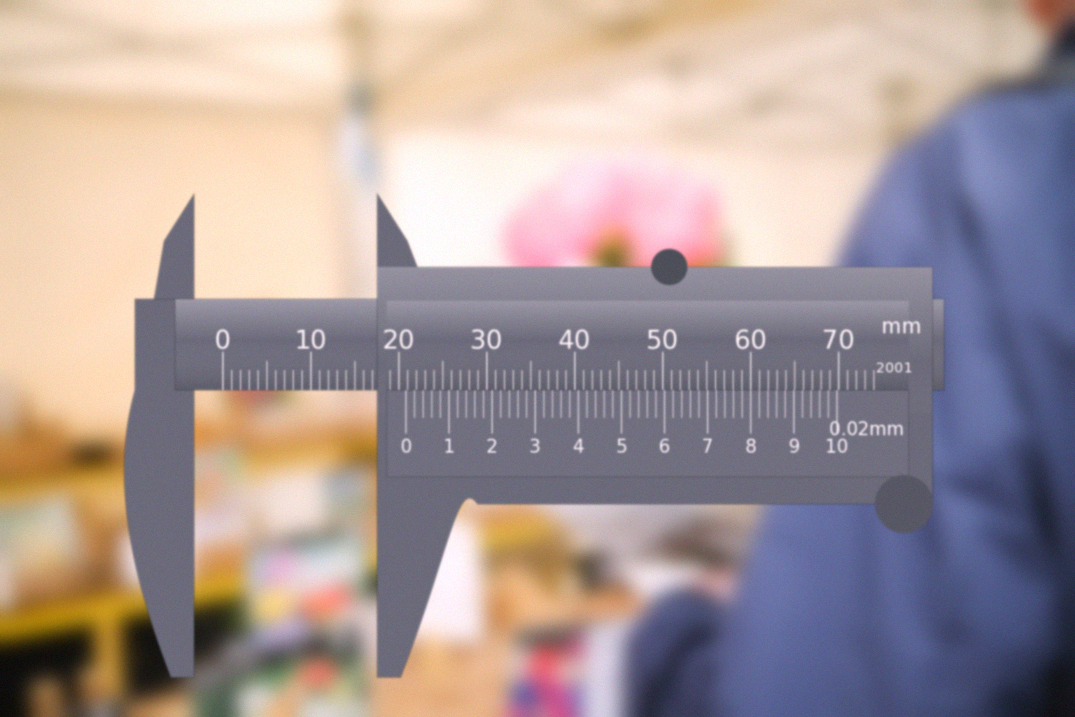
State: **20.8** mm
